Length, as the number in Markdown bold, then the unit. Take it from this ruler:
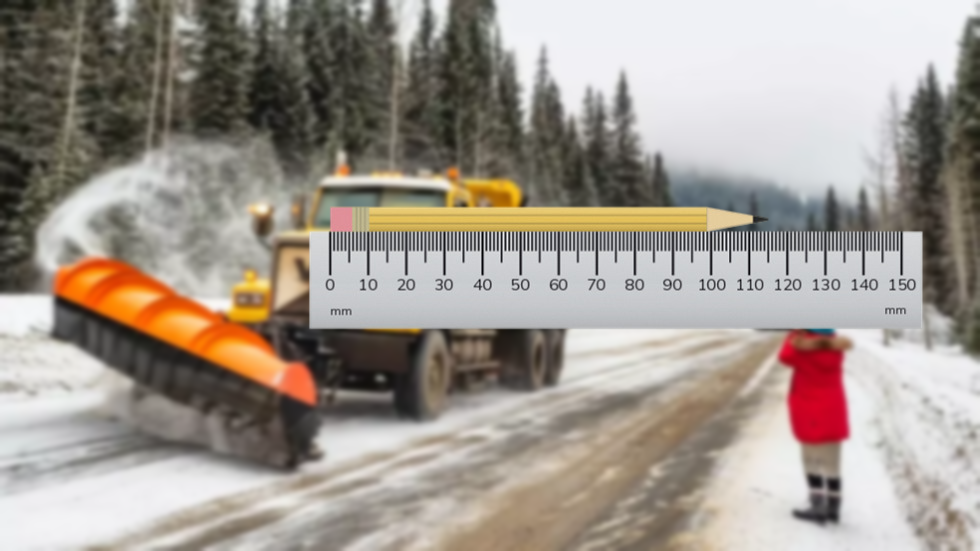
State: **115** mm
